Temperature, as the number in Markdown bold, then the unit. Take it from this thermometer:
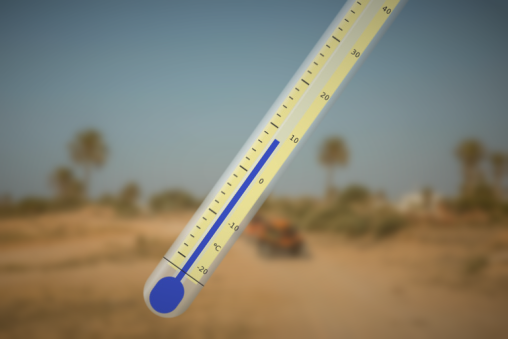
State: **8** °C
